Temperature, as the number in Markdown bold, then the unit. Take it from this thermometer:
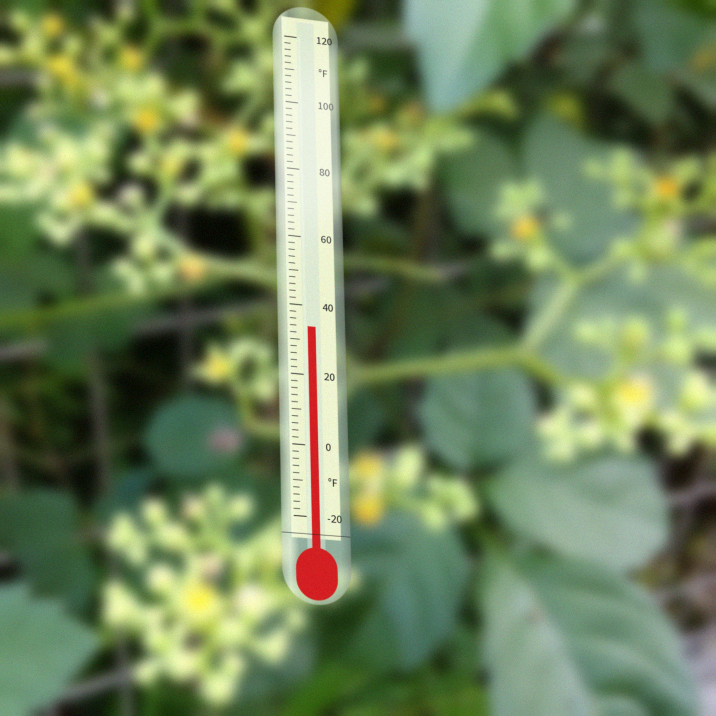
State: **34** °F
